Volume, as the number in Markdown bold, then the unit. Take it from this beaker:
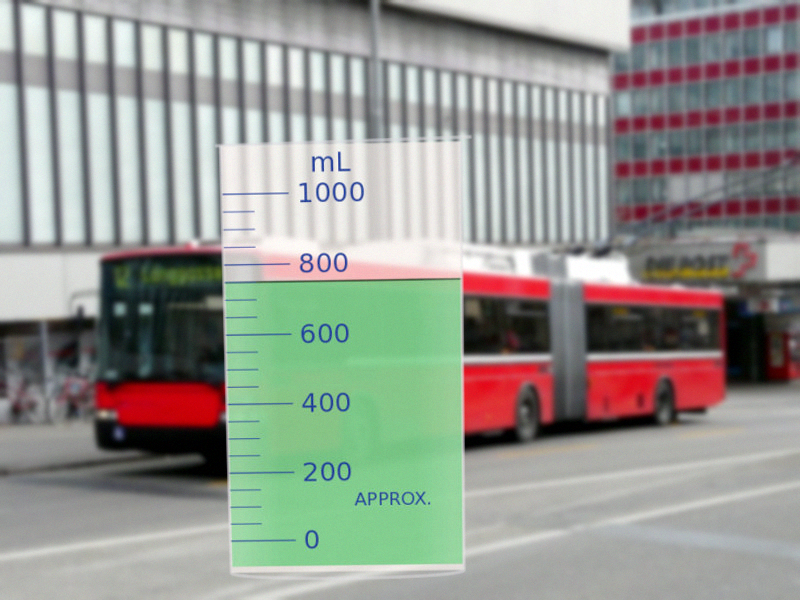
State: **750** mL
